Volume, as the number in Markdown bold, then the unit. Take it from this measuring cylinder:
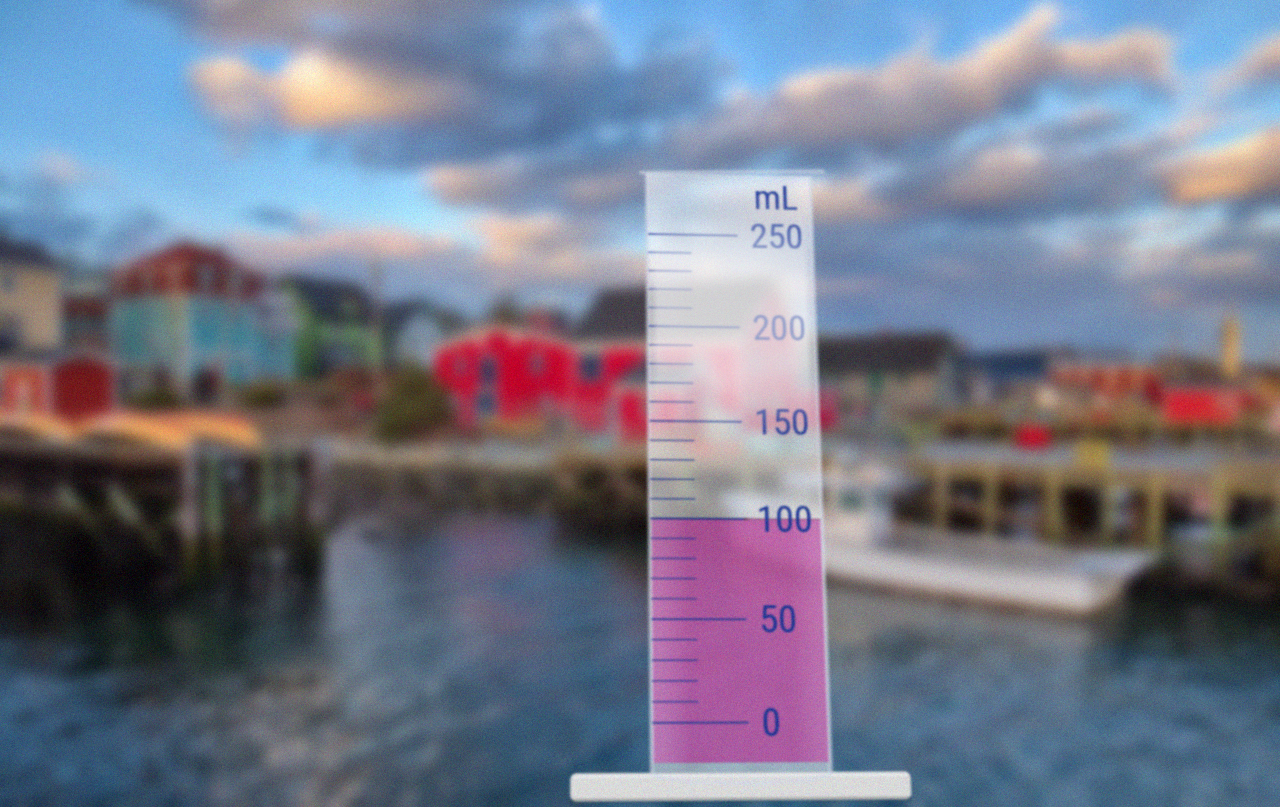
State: **100** mL
